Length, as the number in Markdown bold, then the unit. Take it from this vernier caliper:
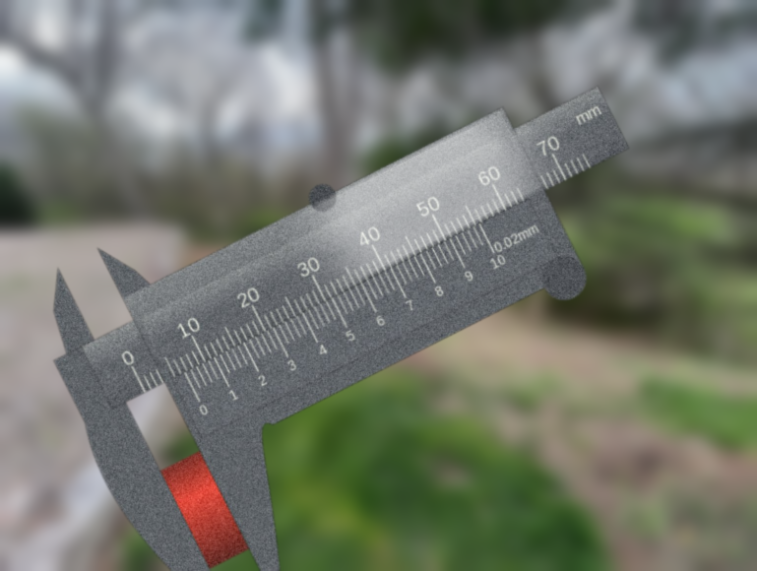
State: **6.6** mm
